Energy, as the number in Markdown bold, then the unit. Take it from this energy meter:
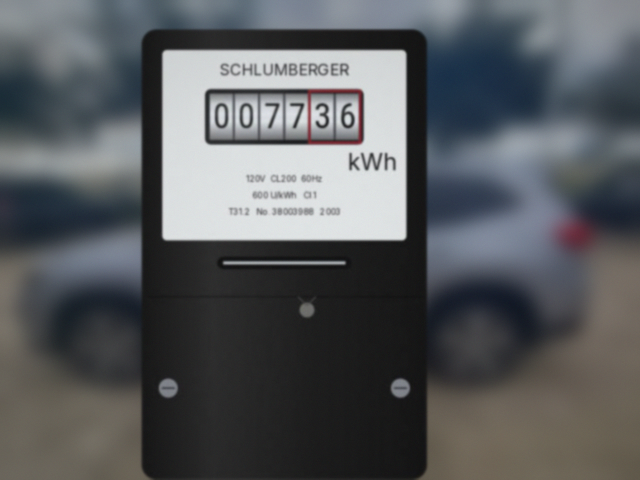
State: **77.36** kWh
